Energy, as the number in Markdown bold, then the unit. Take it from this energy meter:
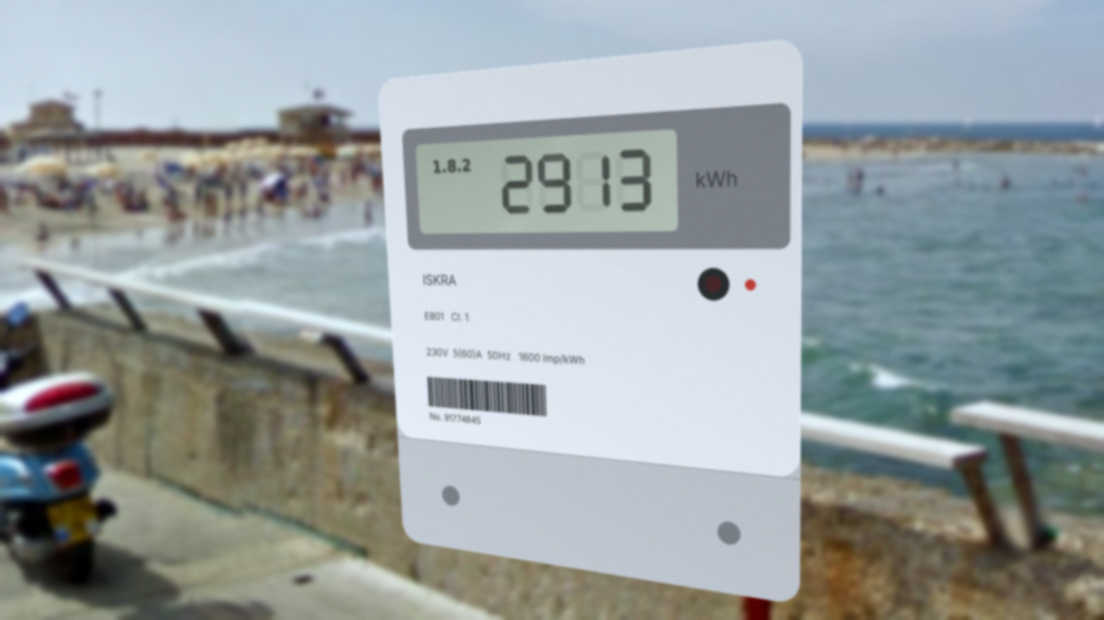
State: **2913** kWh
